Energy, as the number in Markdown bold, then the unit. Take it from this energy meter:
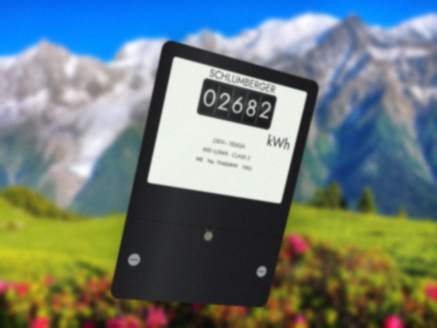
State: **2682** kWh
